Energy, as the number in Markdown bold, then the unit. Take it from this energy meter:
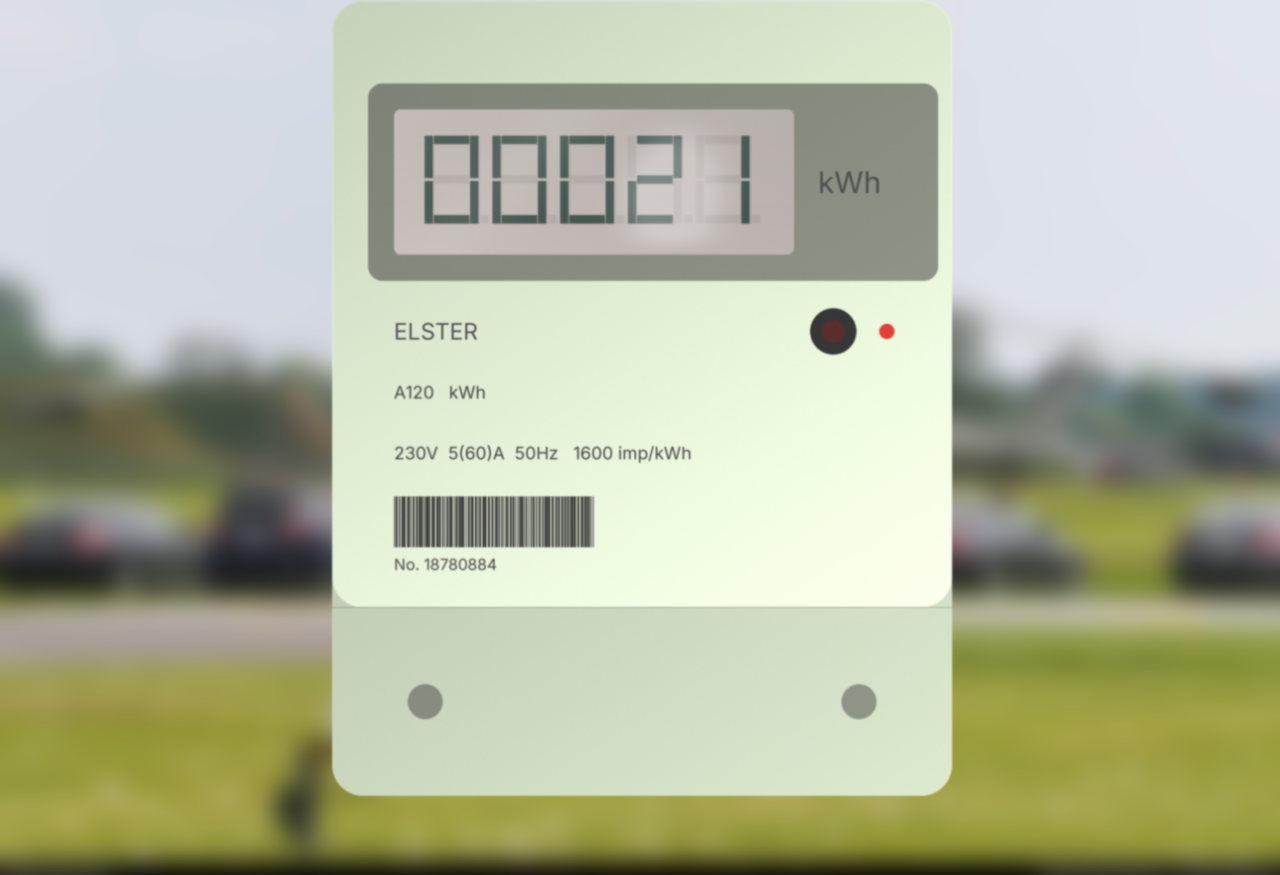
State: **21** kWh
